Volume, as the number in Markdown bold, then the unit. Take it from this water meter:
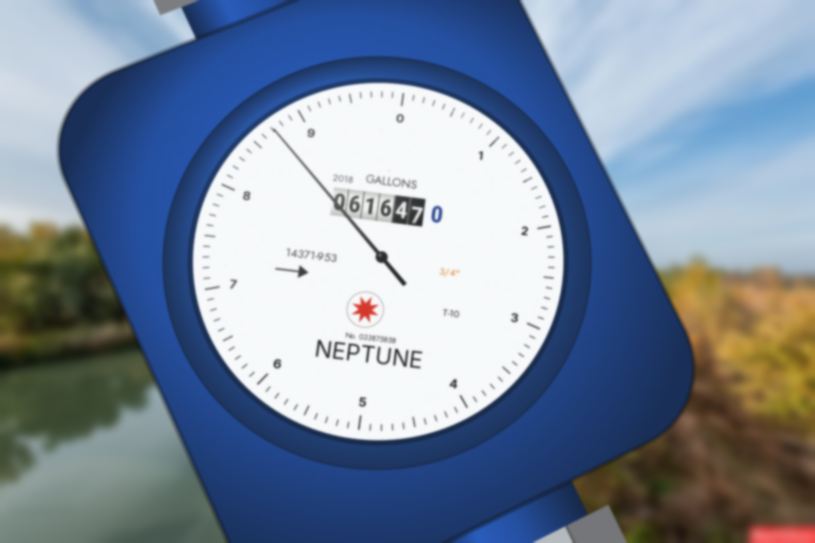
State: **616468.7** gal
